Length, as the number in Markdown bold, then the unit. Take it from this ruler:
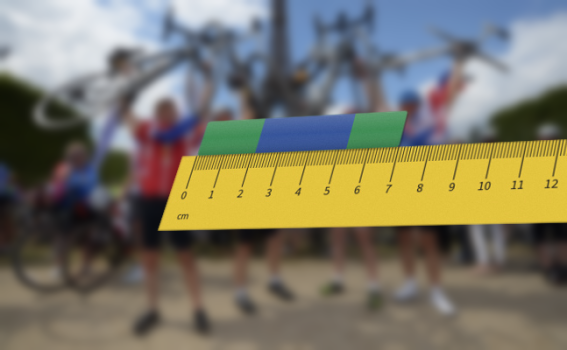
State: **7** cm
